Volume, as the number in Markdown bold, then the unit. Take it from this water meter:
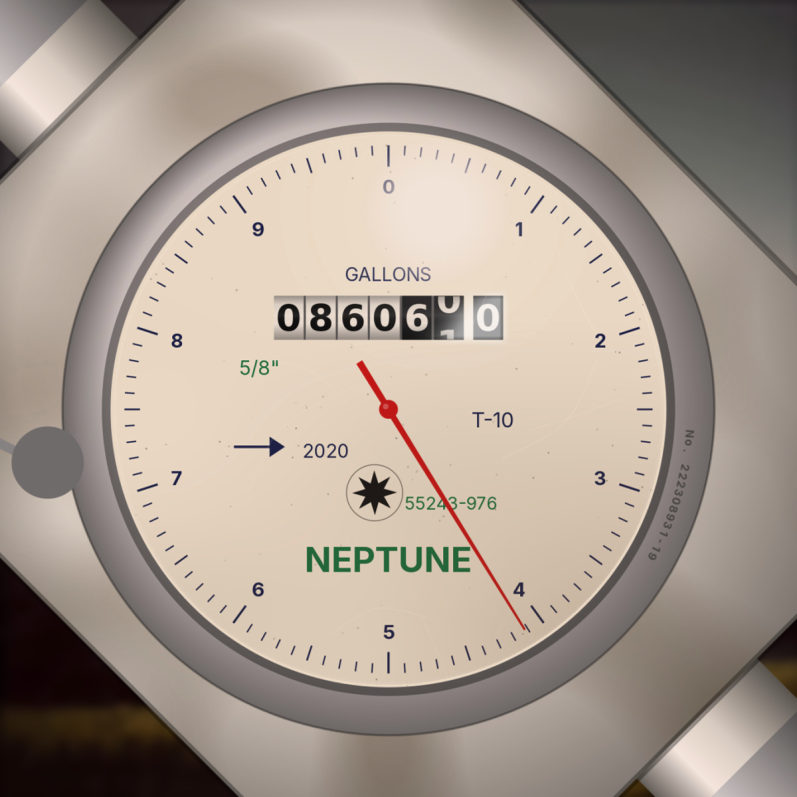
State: **860604.1** gal
